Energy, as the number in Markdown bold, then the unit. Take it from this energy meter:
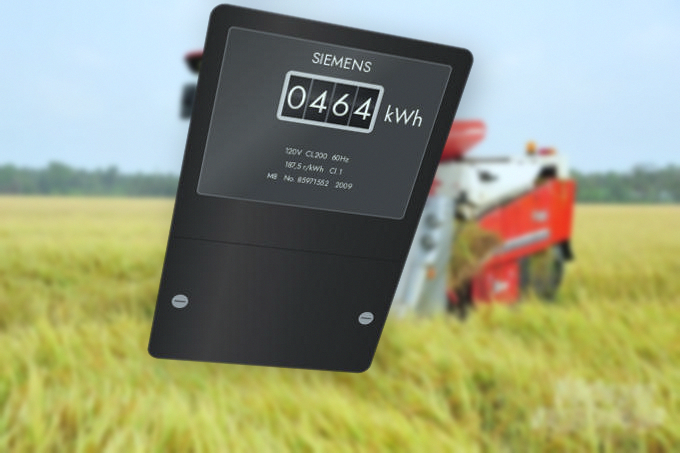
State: **464** kWh
